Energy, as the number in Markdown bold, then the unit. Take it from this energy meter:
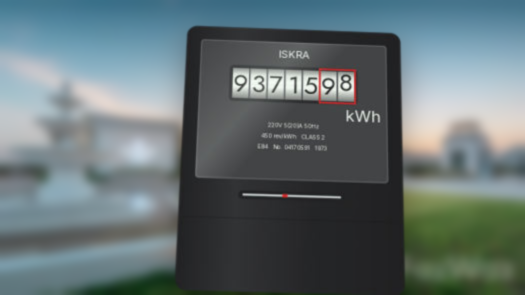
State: **93715.98** kWh
